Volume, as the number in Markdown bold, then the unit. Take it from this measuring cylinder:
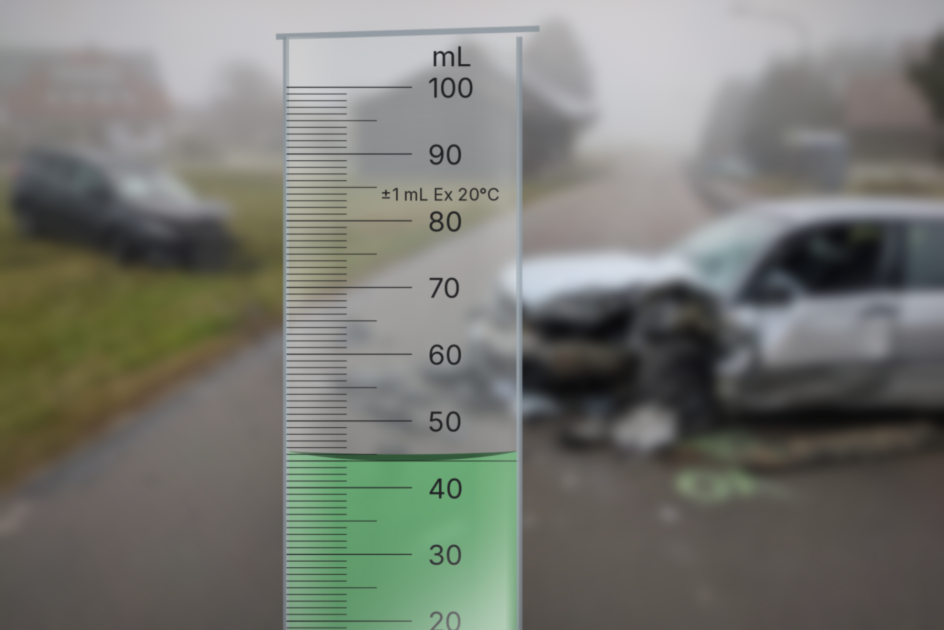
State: **44** mL
